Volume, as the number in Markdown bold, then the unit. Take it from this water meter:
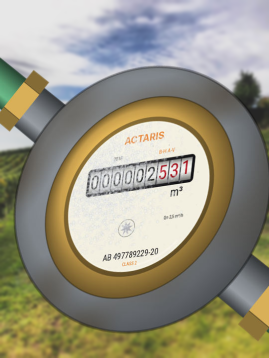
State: **2.531** m³
